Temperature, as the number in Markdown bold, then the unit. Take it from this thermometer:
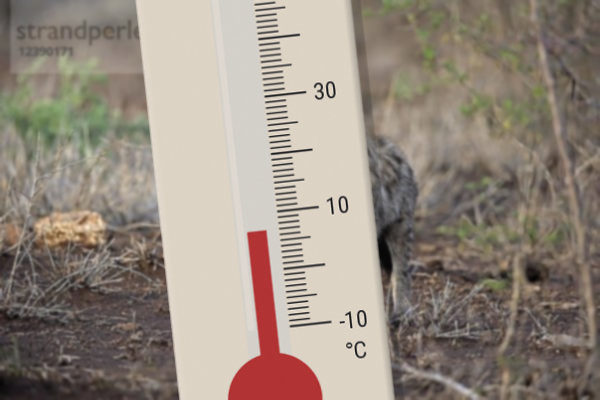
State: **7** °C
